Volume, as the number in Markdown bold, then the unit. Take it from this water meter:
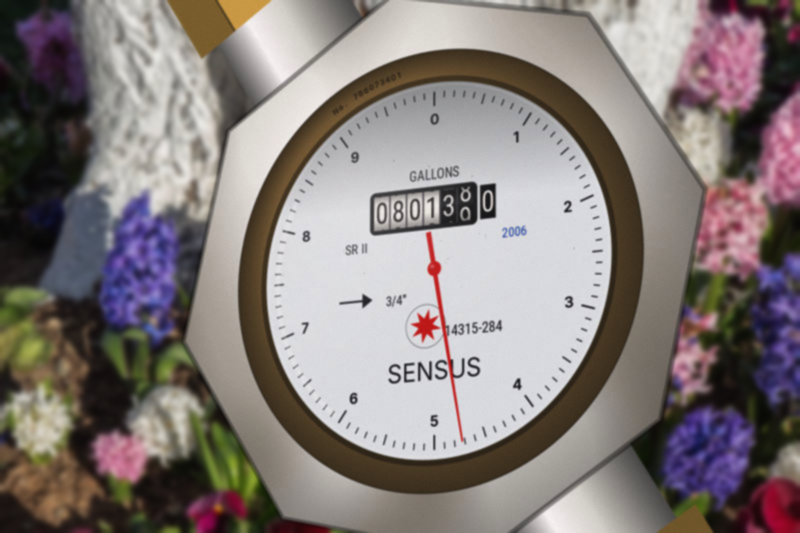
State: **801384.7** gal
